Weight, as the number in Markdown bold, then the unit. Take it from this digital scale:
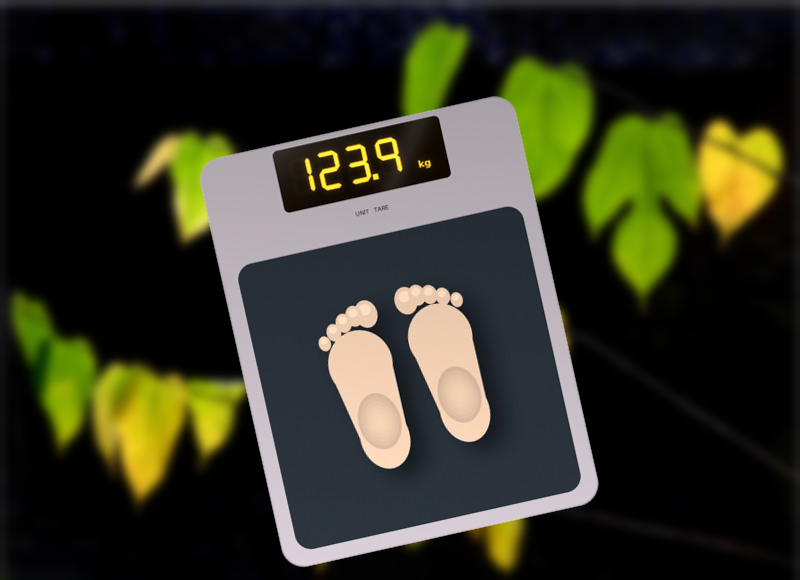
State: **123.9** kg
